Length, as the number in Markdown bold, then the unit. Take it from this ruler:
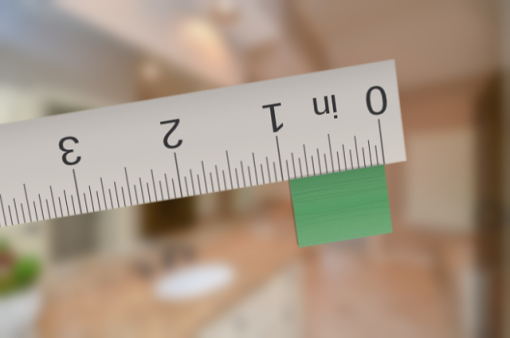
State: **0.9375** in
